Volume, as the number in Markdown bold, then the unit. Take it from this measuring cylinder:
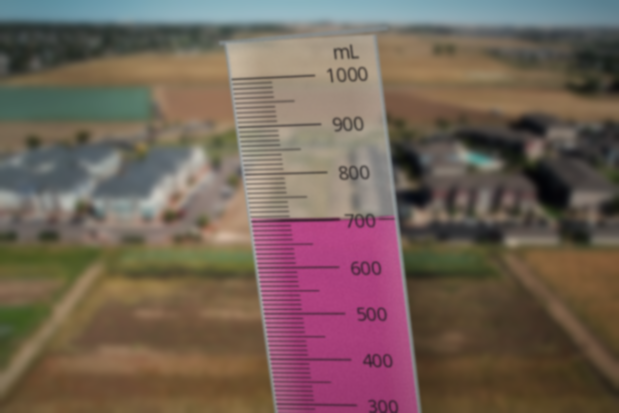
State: **700** mL
